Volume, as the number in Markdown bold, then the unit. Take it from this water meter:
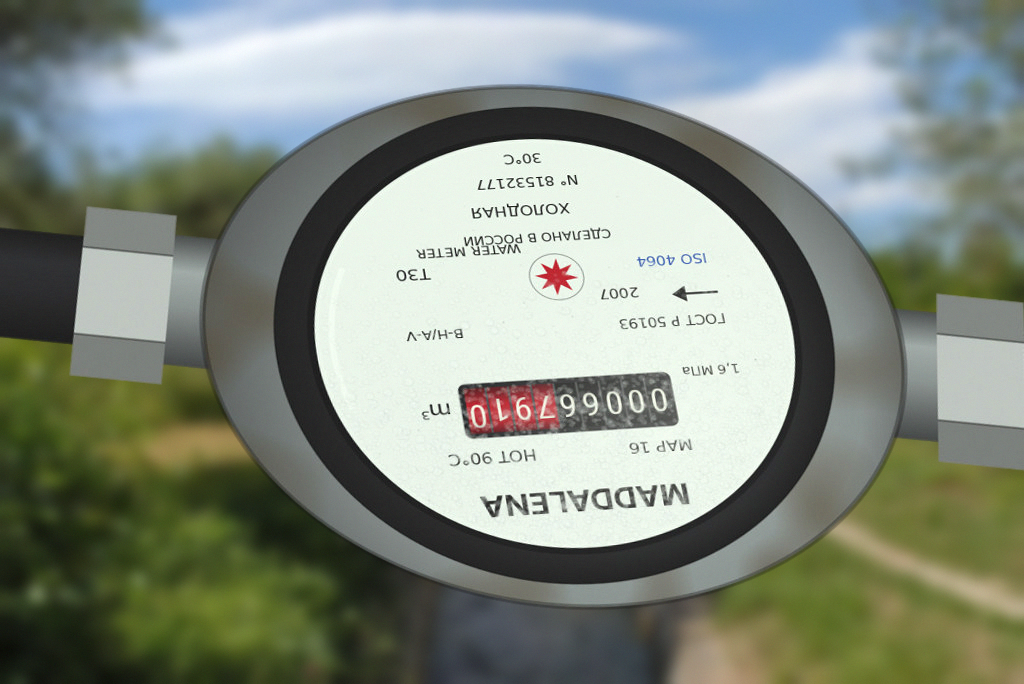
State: **66.7910** m³
